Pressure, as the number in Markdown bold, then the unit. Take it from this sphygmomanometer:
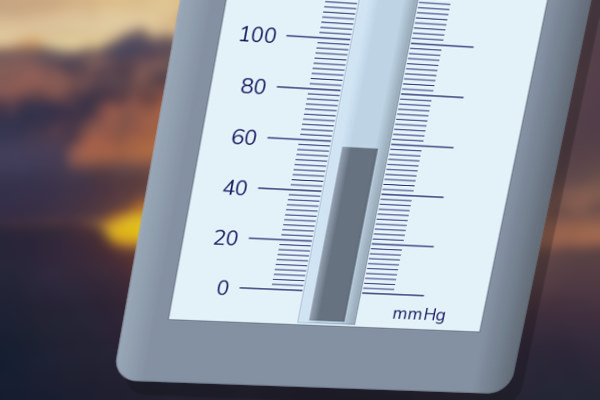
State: **58** mmHg
